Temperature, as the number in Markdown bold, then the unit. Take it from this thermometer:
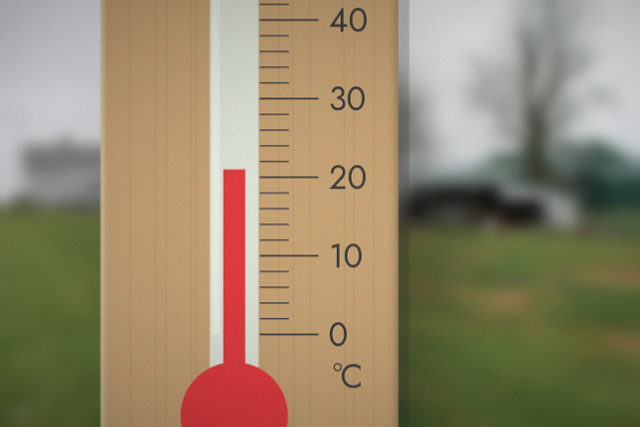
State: **21** °C
